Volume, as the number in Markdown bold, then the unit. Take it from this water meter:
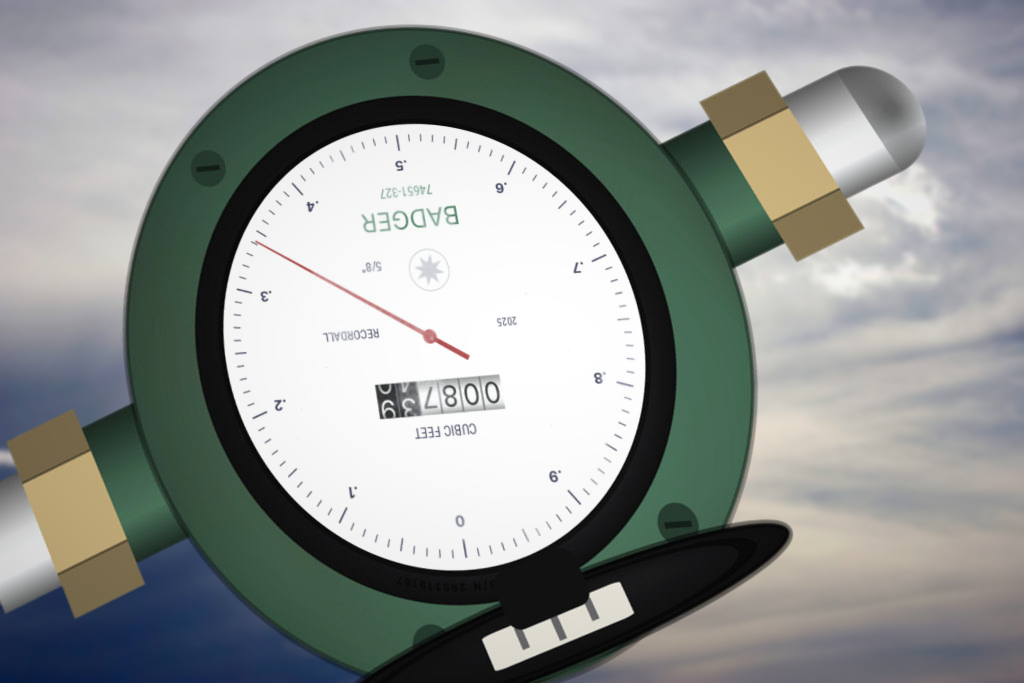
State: **8739.34** ft³
